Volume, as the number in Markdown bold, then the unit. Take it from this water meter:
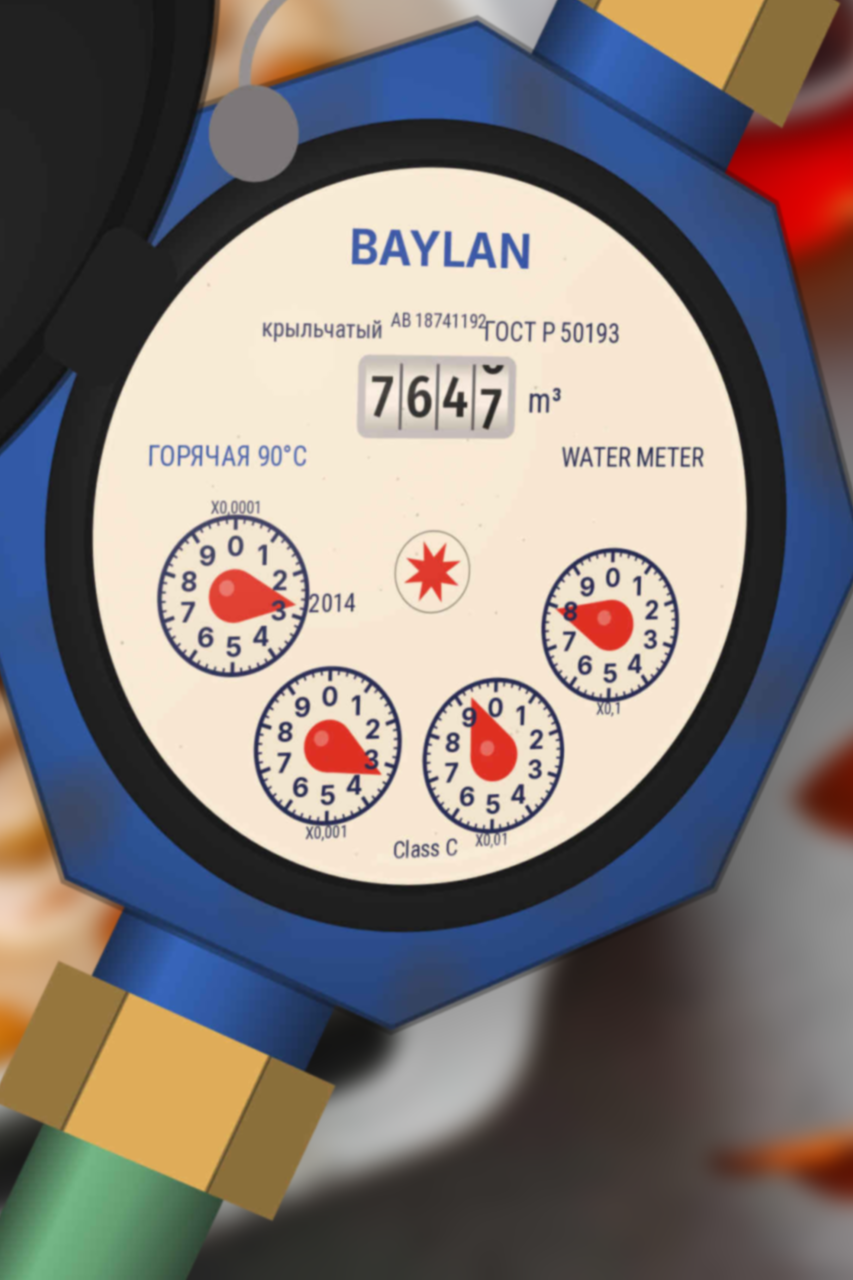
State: **7646.7932** m³
